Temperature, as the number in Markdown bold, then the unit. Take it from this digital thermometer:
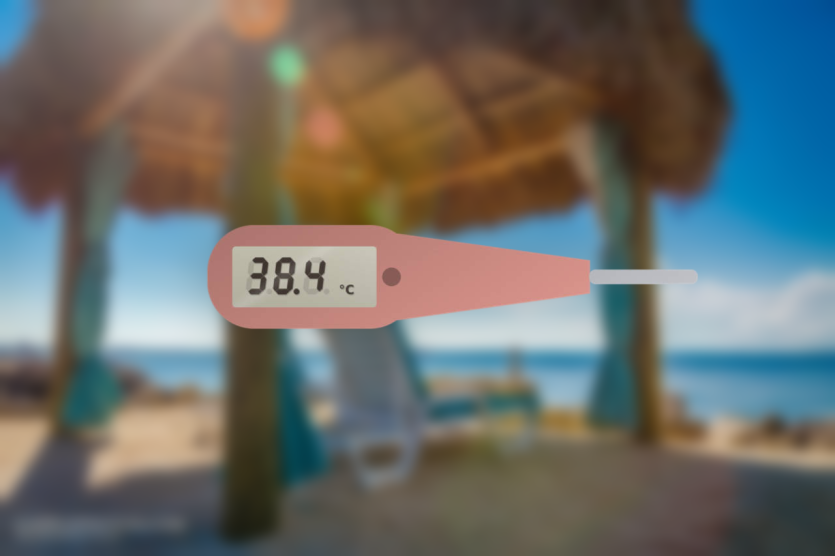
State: **38.4** °C
